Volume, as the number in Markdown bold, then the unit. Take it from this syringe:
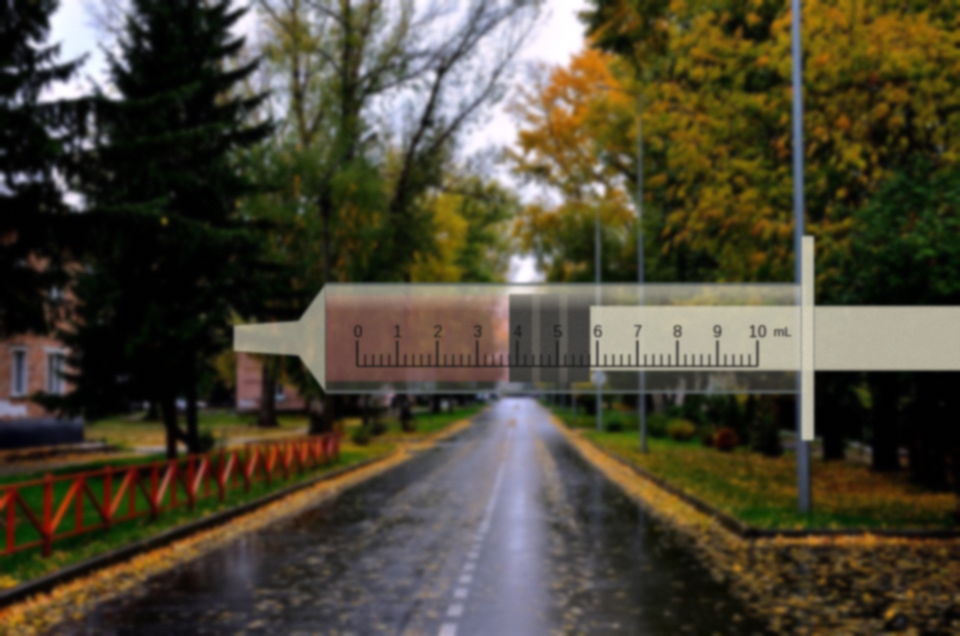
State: **3.8** mL
